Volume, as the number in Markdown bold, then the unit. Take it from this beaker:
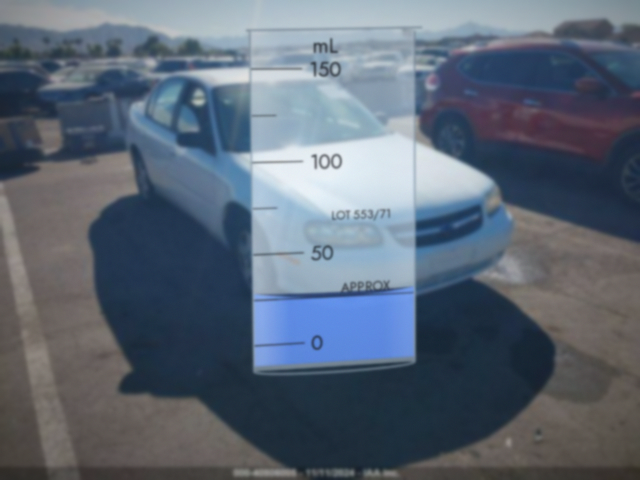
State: **25** mL
